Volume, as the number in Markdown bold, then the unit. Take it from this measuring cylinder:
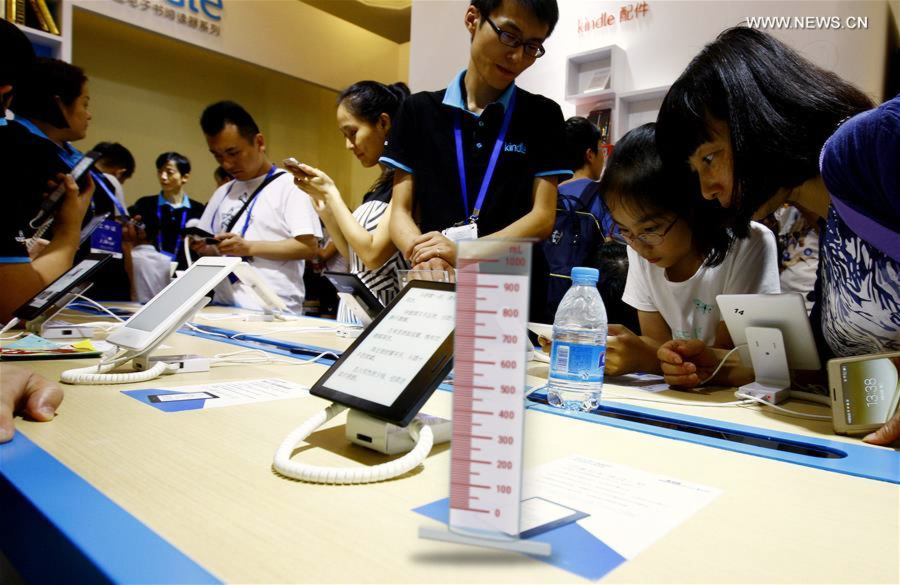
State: **950** mL
